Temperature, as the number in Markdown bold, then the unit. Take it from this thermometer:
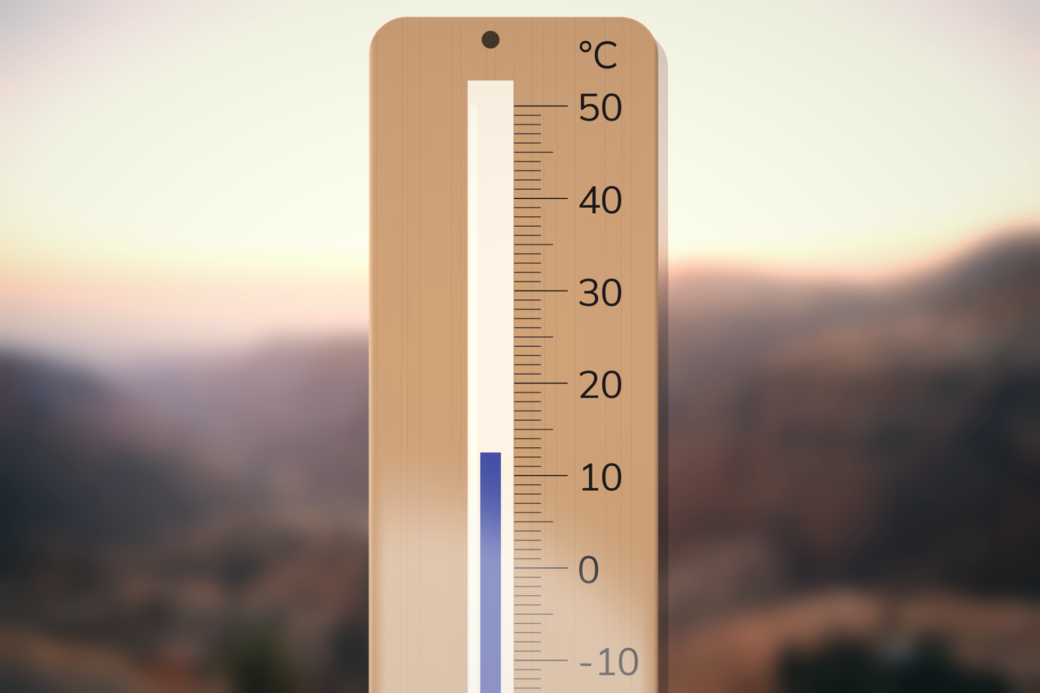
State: **12.5** °C
